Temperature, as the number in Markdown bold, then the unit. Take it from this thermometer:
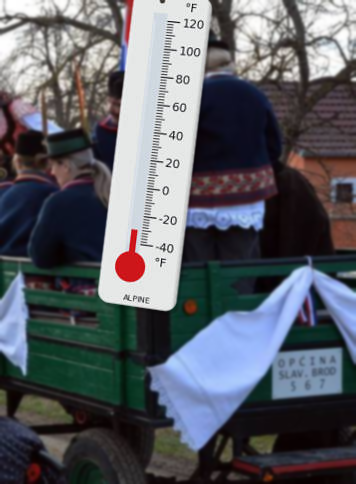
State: **-30** °F
